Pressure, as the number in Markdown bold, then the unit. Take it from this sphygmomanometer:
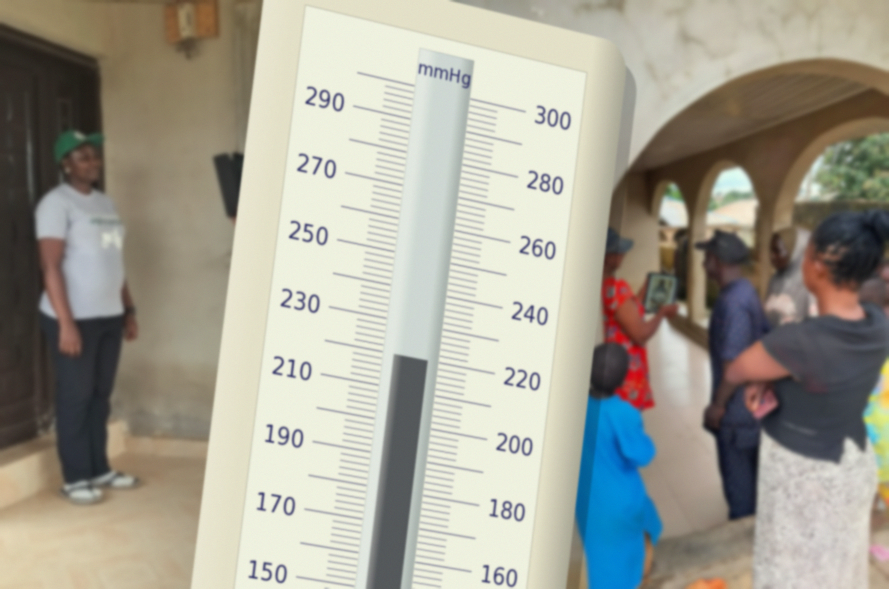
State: **220** mmHg
